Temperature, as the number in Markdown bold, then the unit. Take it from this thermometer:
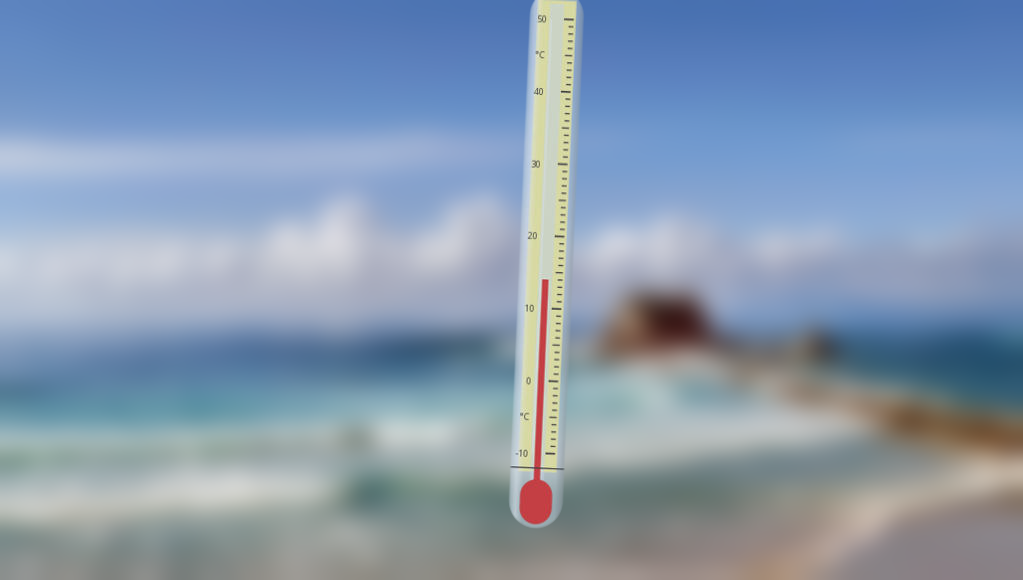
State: **14** °C
